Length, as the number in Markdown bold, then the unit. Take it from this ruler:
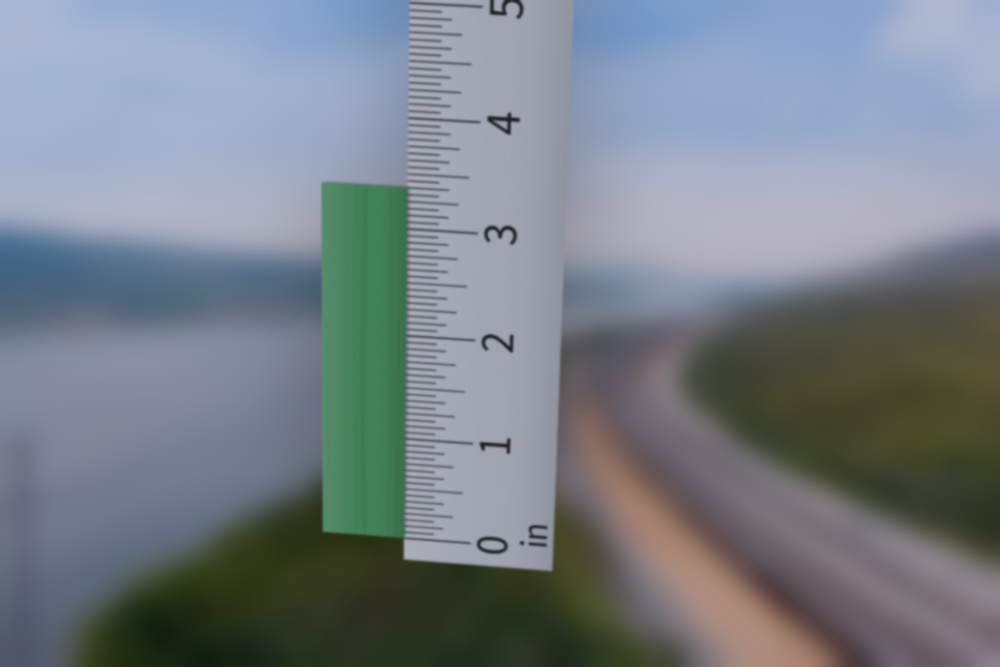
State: **3.375** in
